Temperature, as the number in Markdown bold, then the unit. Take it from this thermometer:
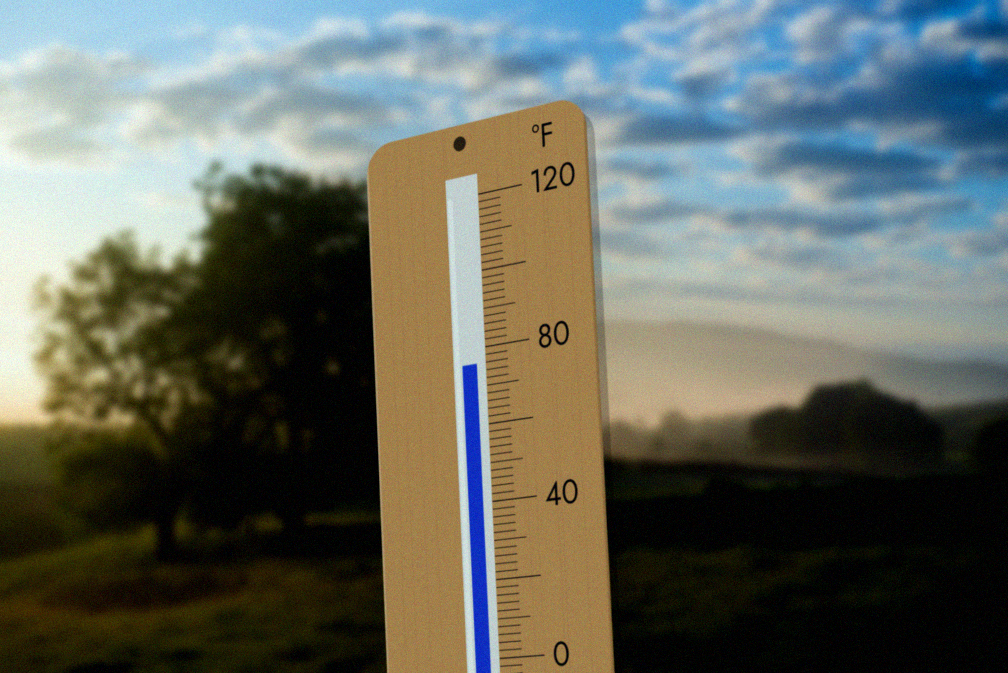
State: **76** °F
